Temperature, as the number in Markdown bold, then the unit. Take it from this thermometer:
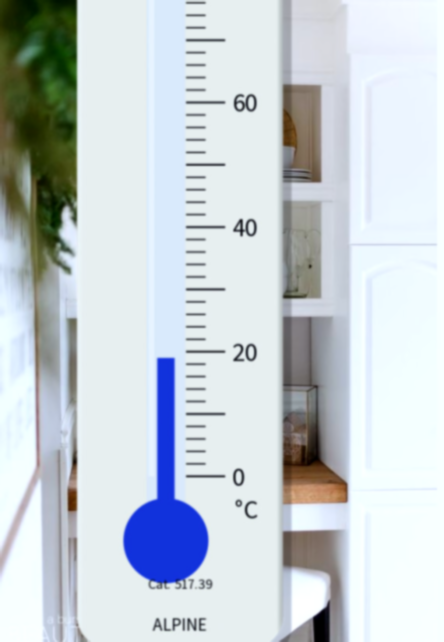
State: **19** °C
